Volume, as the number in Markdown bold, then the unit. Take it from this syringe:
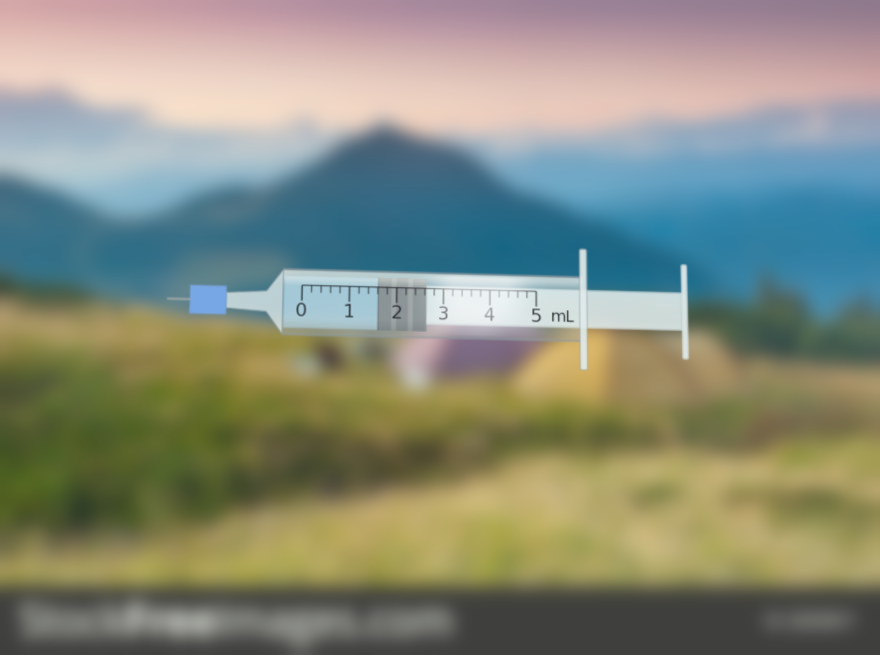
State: **1.6** mL
